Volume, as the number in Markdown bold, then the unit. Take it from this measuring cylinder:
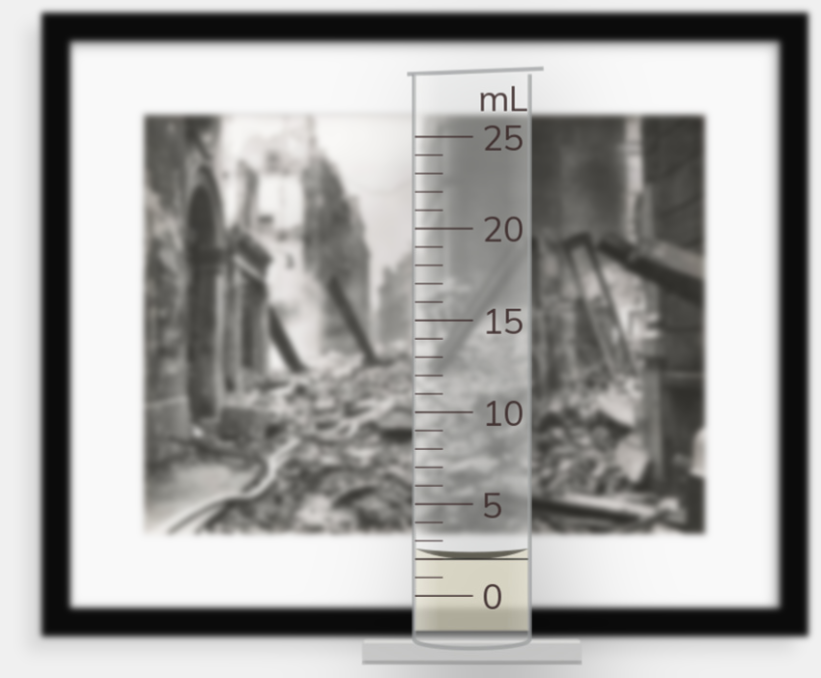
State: **2** mL
